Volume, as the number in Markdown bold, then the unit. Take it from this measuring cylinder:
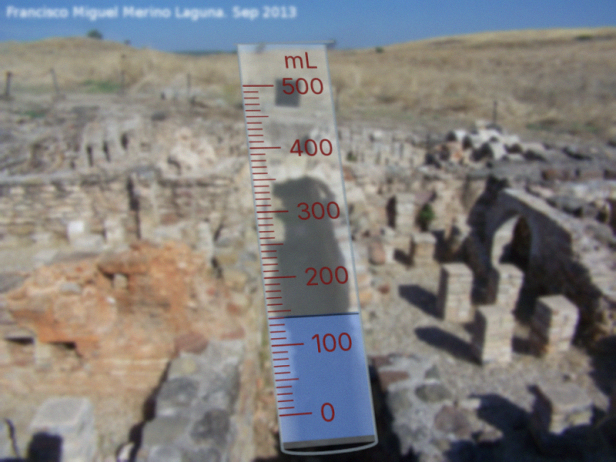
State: **140** mL
